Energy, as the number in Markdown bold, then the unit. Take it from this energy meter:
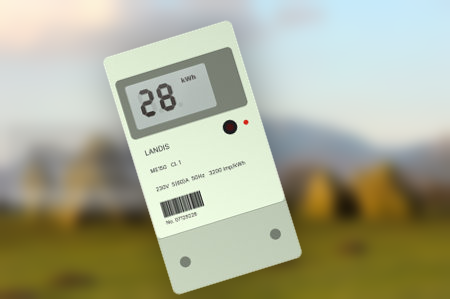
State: **28** kWh
